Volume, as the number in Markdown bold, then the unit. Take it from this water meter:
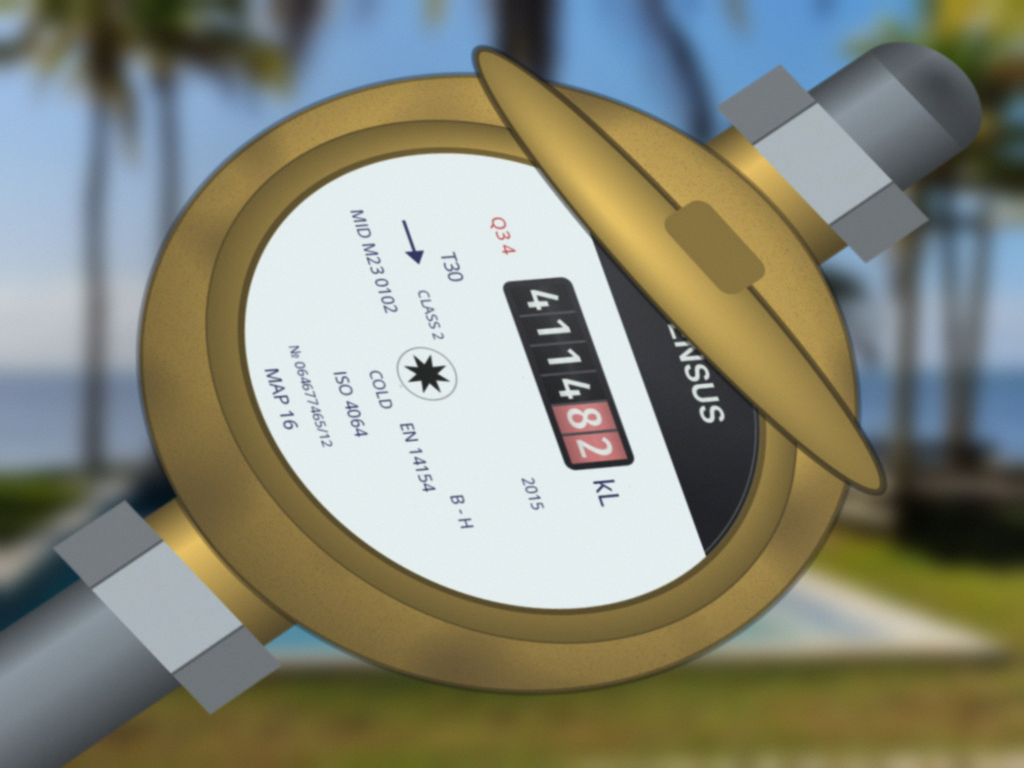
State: **4114.82** kL
